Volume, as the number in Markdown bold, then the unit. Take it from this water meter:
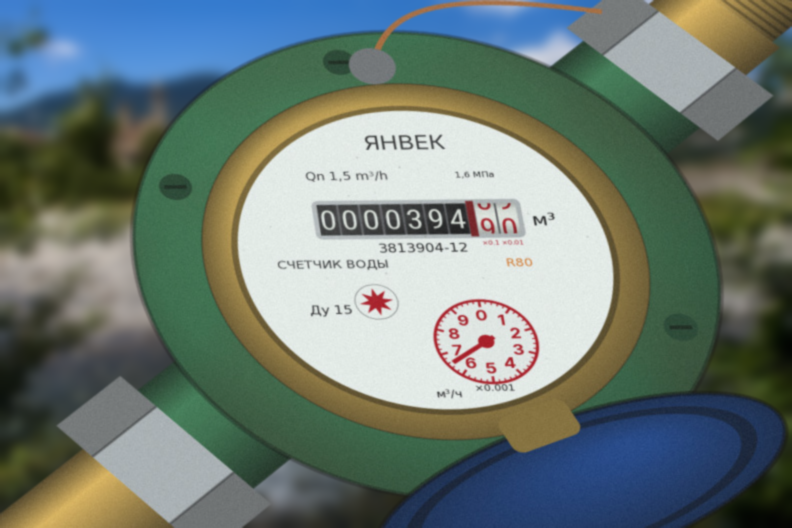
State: **394.896** m³
